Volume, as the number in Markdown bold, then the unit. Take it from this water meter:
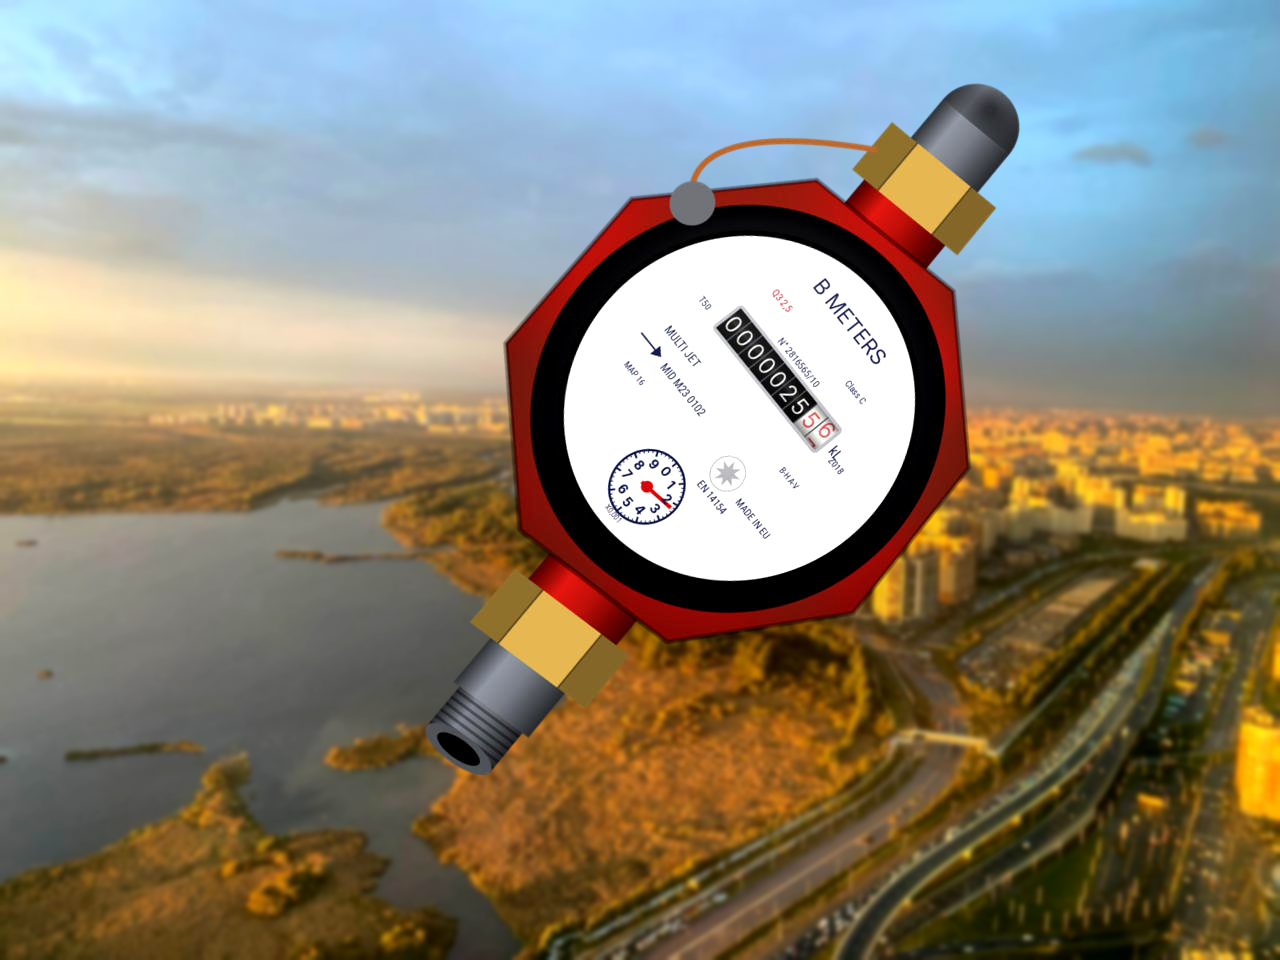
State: **25.562** kL
